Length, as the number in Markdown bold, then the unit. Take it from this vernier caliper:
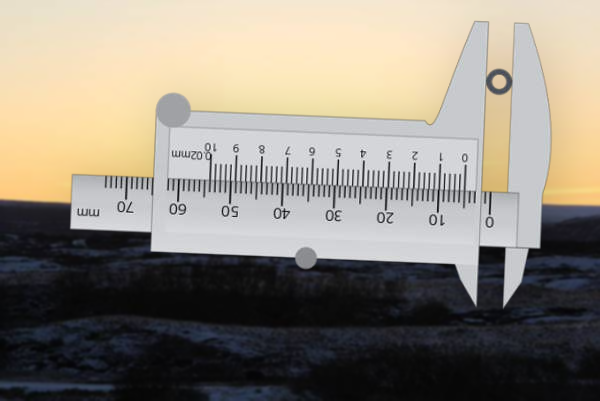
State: **5.0** mm
